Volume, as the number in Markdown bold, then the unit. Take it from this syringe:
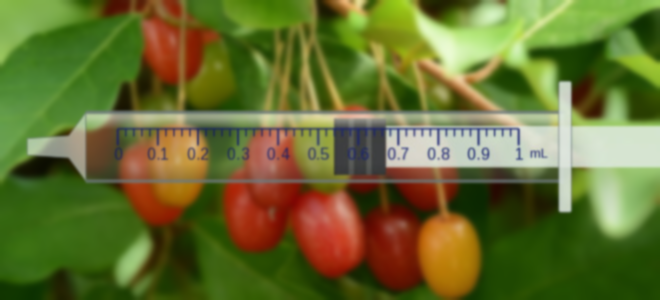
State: **0.54** mL
